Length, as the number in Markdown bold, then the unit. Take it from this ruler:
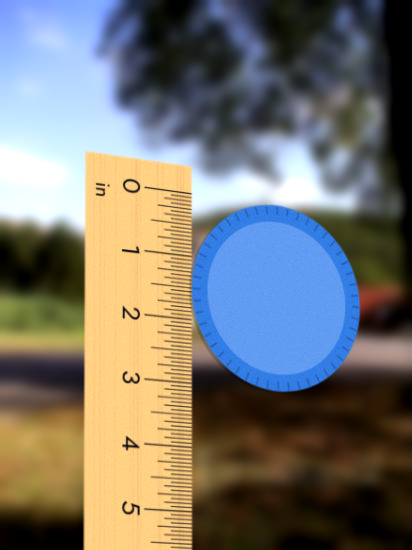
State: **3** in
